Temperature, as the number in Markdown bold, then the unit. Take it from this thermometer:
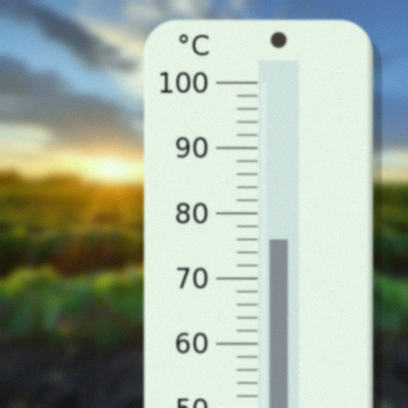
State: **76** °C
